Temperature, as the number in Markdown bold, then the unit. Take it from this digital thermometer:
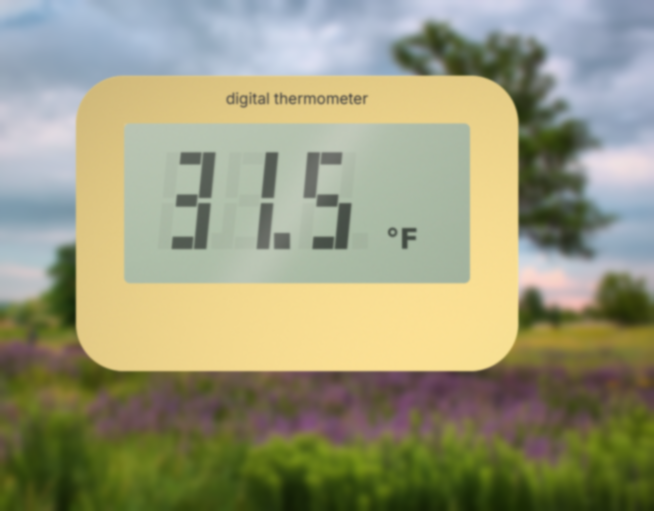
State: **31.5** °F
